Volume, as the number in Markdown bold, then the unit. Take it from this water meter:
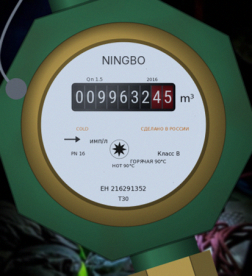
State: **99632.45** m³
